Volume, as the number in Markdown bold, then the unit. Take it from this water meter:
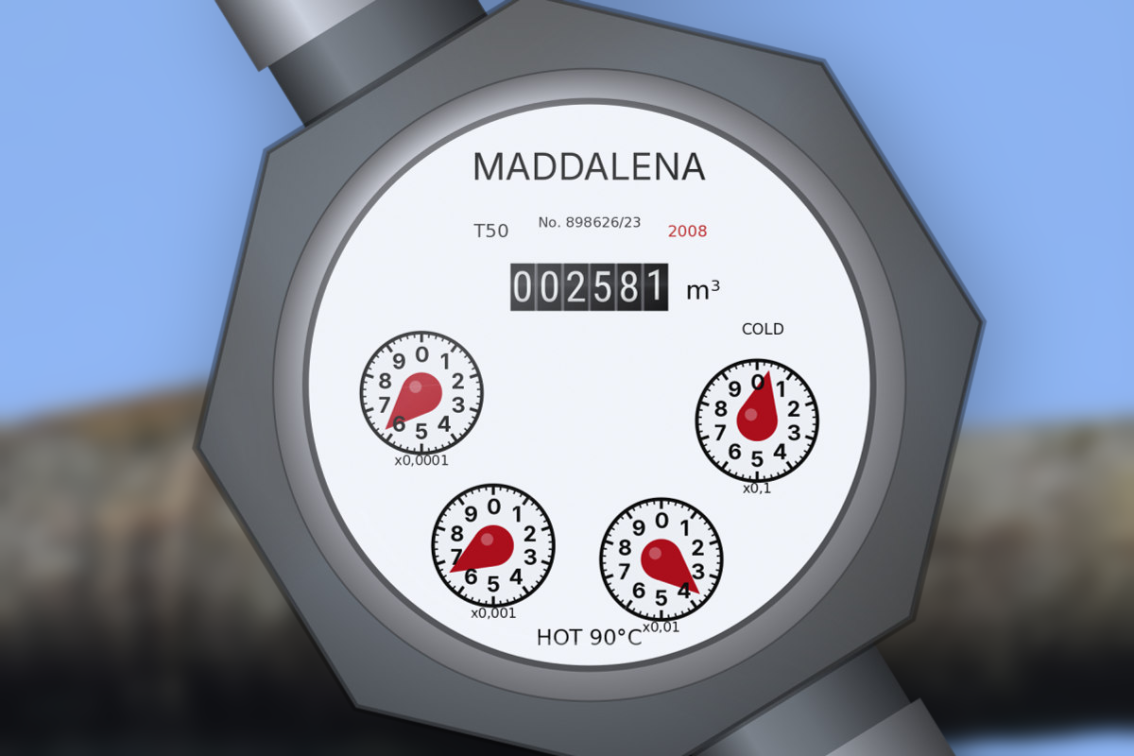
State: **2581.0366** m³
